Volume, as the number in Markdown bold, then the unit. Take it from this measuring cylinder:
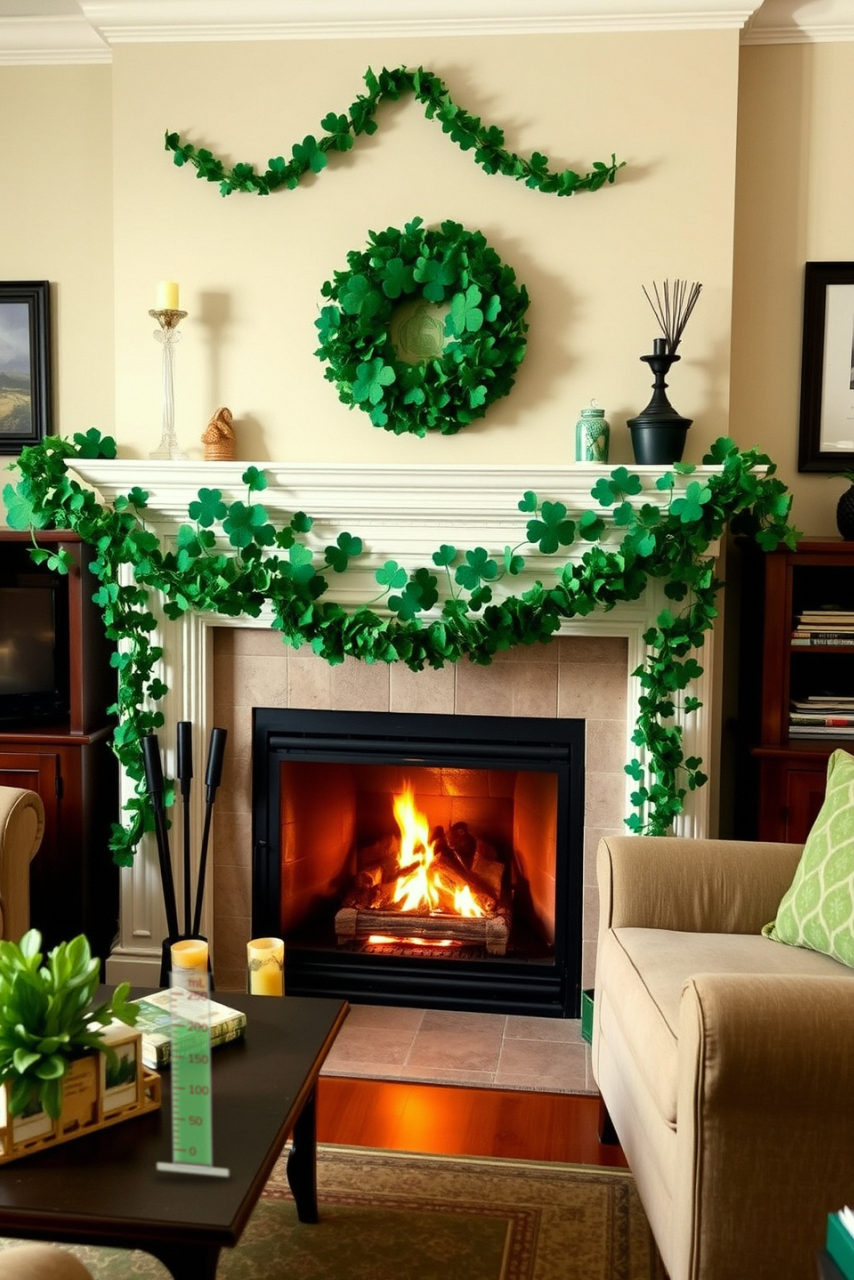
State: **200** mL
